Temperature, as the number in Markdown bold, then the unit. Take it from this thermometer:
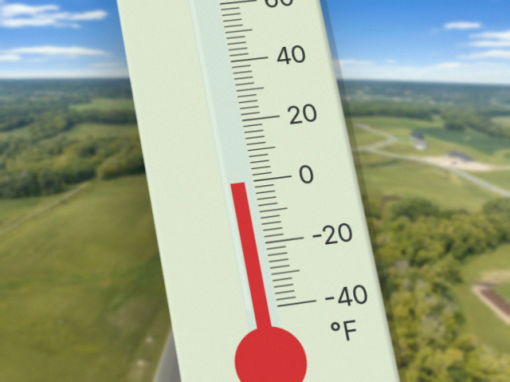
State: **0** °F
